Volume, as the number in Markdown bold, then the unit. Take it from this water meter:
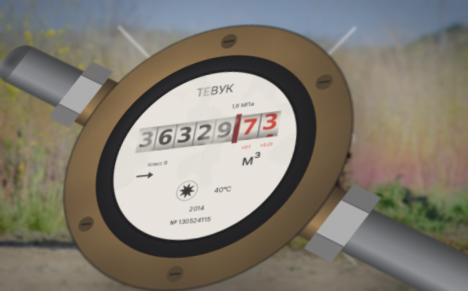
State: **36329.73** m³
